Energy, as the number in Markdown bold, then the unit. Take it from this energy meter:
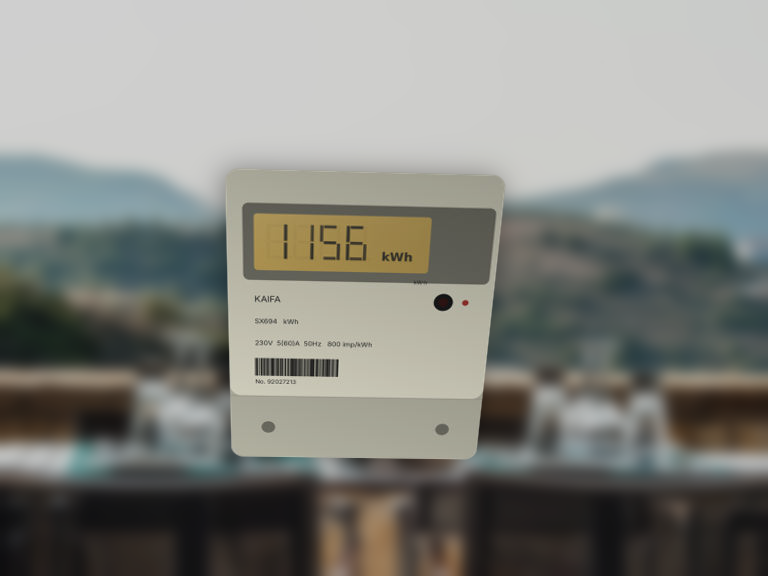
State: **1156** kWh
